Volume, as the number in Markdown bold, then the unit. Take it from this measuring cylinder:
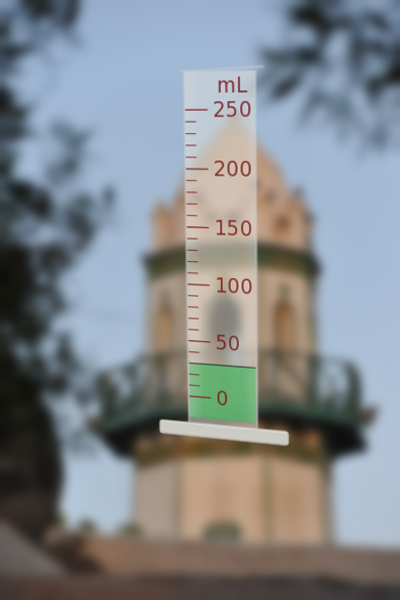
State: **30** mL
